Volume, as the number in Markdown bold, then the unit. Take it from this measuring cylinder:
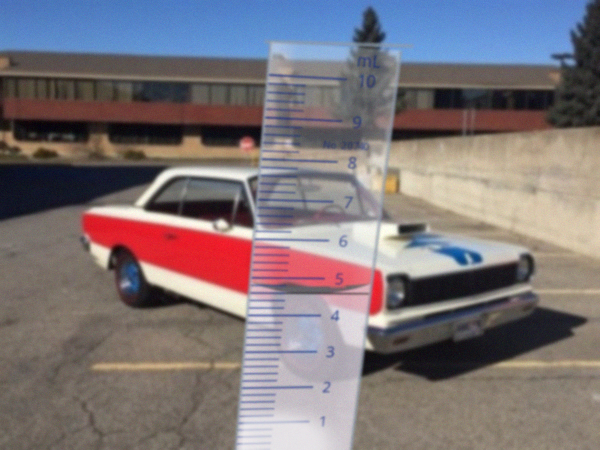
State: **4.6** mL
